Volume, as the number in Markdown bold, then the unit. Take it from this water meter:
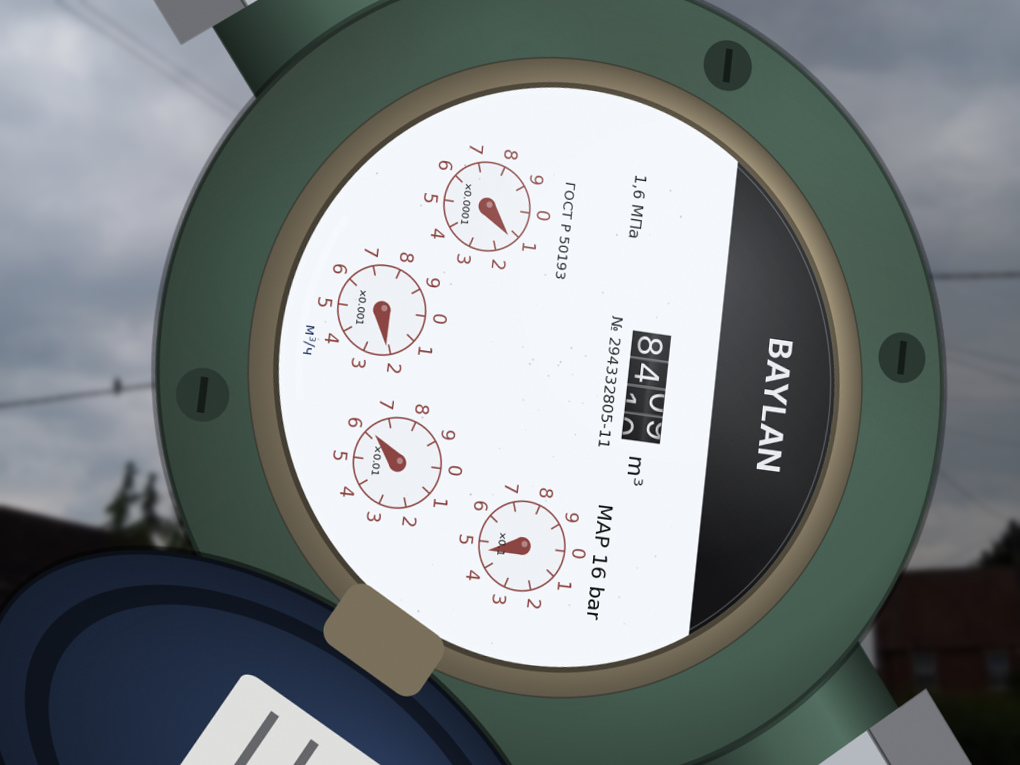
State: **8409.4621** m³
